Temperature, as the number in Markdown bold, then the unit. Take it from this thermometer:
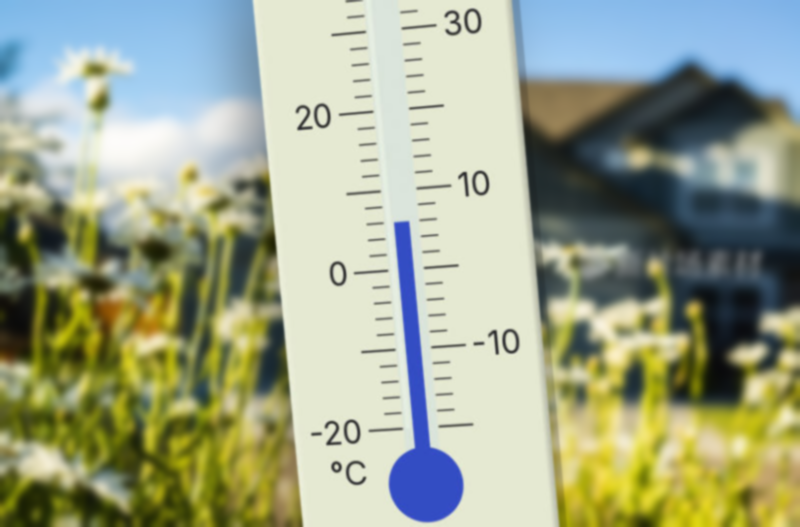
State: **6** °C
